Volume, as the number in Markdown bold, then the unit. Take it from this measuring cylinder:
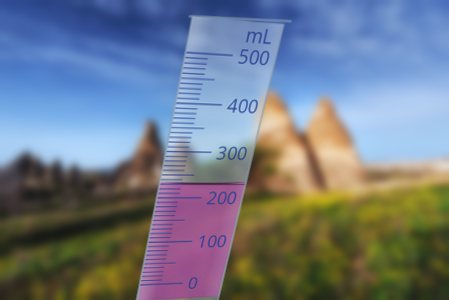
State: **230** mL
